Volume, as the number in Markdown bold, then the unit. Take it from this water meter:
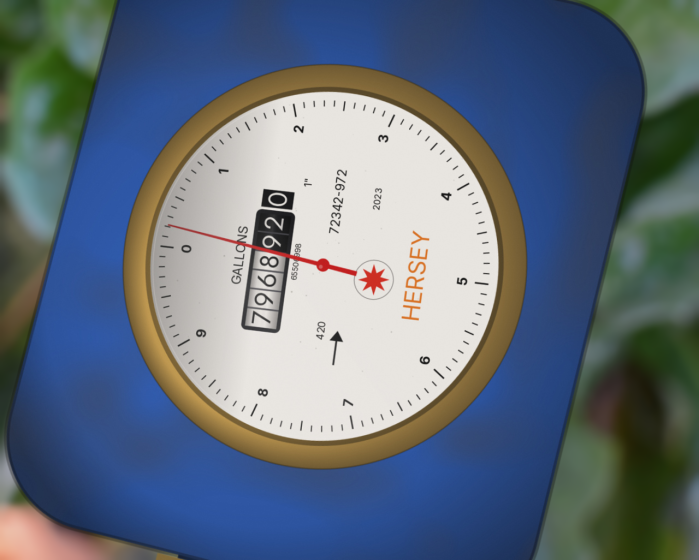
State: **7968920.2** gal
